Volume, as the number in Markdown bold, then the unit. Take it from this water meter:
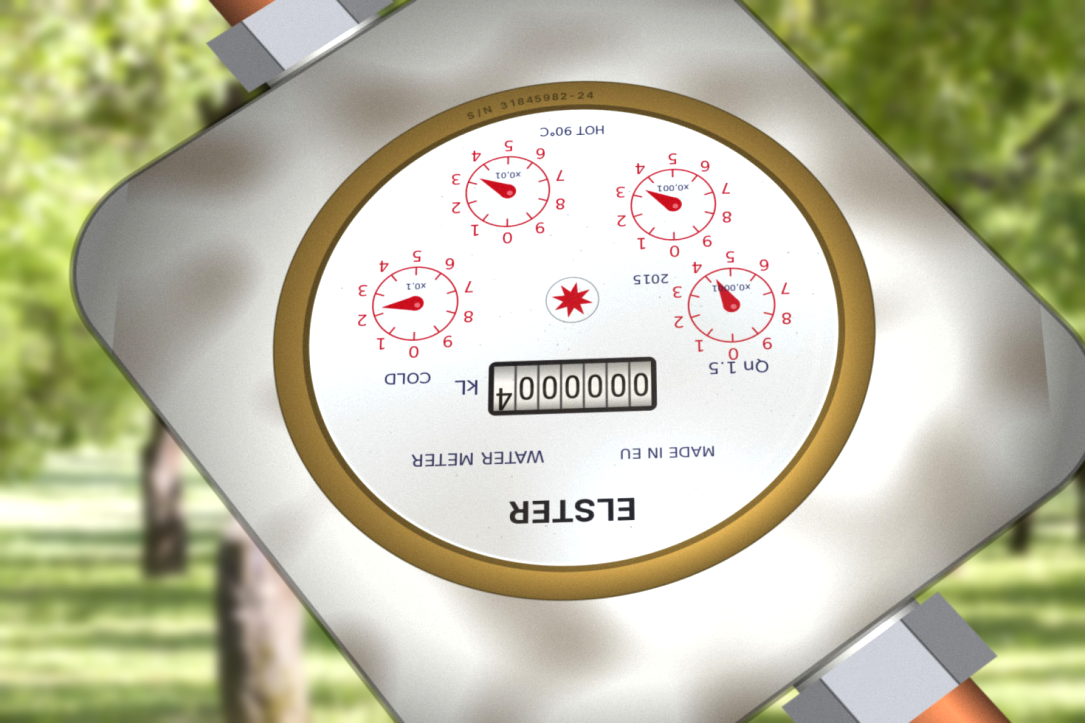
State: **4.2334** kL
